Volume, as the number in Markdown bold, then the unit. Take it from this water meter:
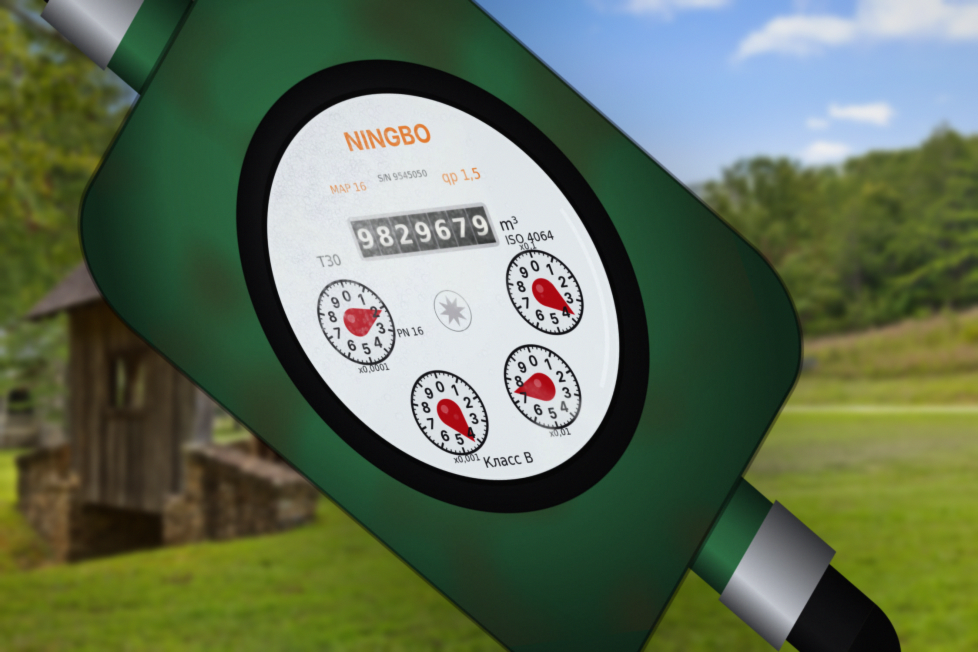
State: **9829679.3742** m³
